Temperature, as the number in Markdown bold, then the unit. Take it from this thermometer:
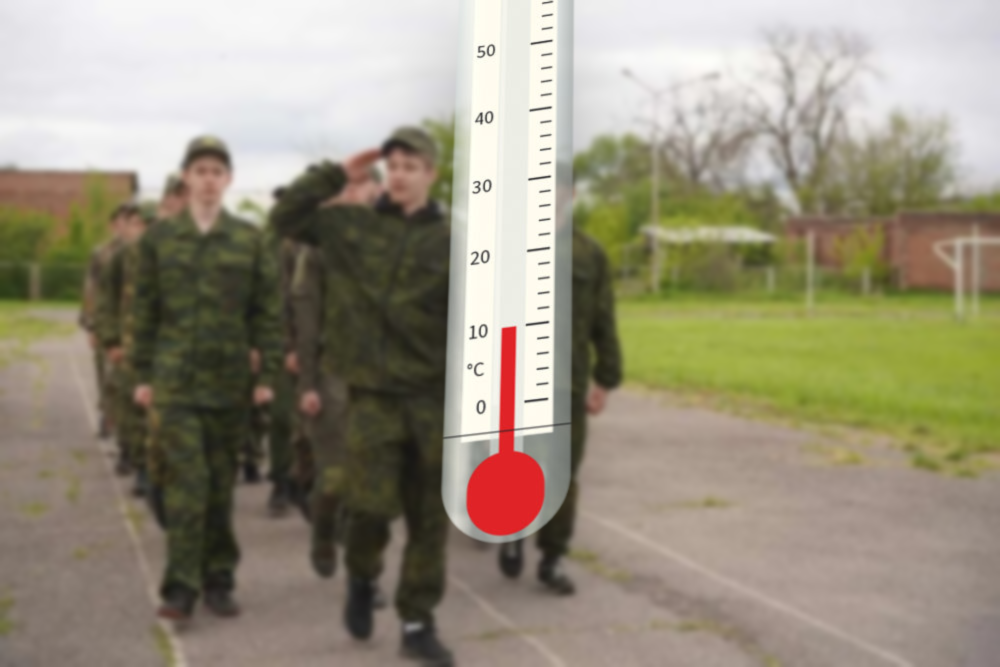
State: **10** °C
